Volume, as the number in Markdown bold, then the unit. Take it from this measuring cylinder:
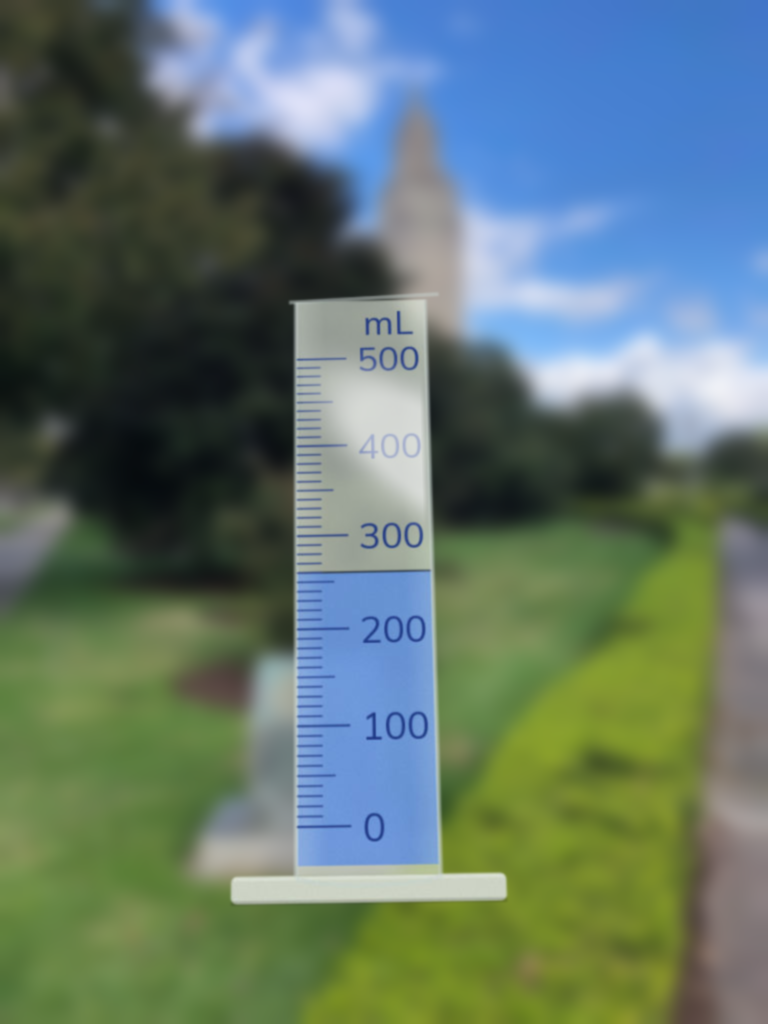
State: **260** mL
